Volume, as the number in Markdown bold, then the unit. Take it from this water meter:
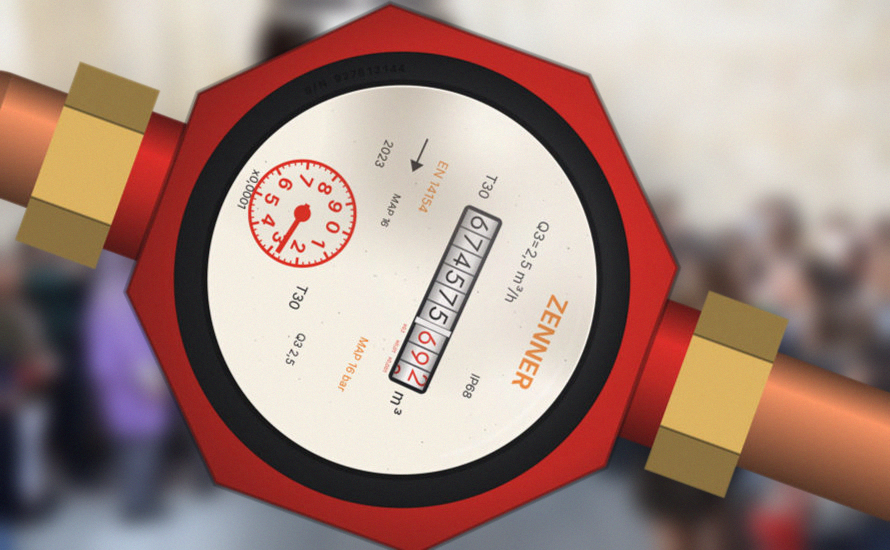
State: **674575.6922** m³
